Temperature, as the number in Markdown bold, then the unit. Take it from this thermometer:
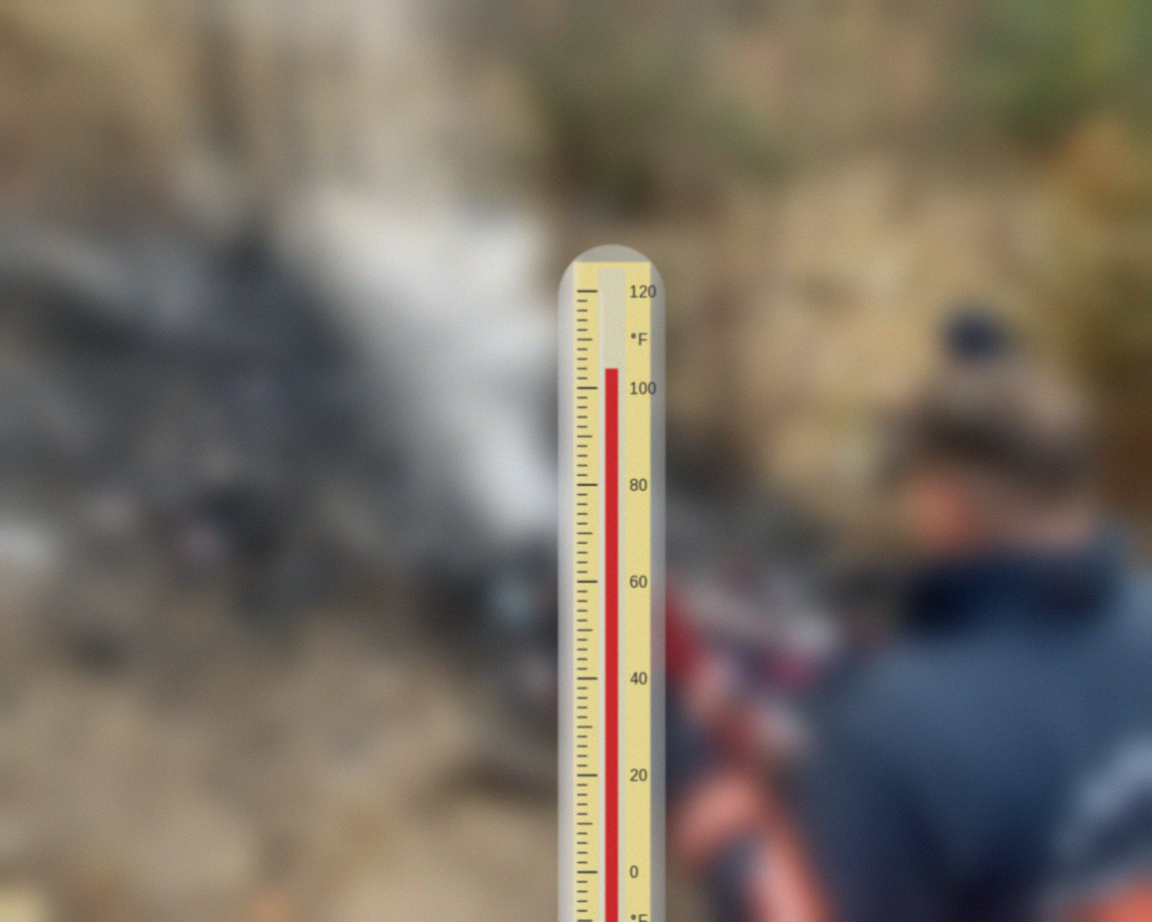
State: **104** °F
